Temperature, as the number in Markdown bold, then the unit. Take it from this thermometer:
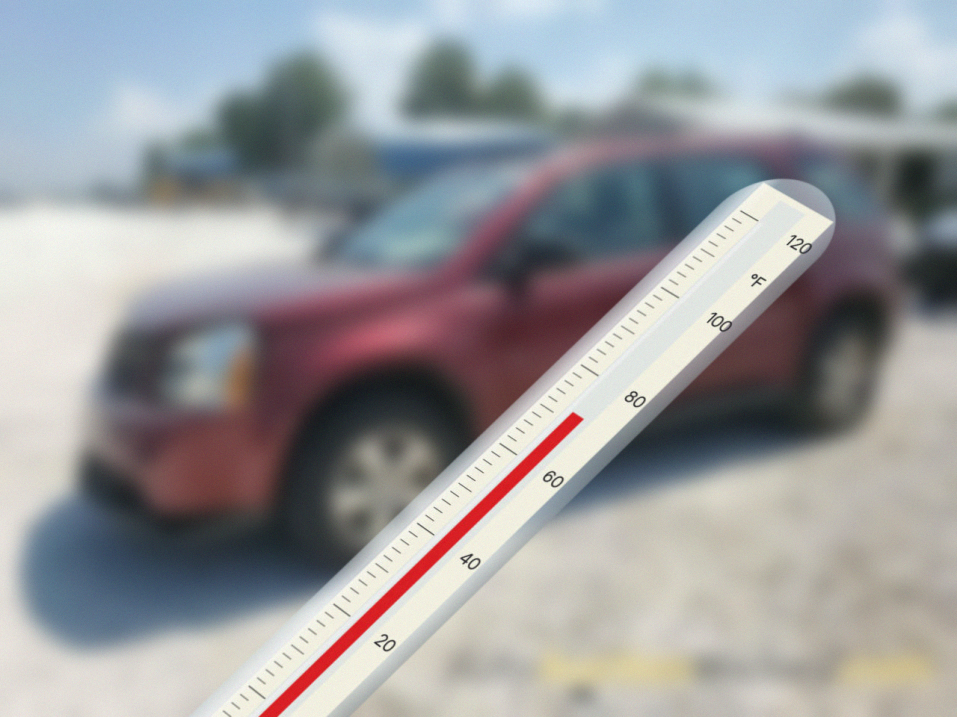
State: **72** °F
